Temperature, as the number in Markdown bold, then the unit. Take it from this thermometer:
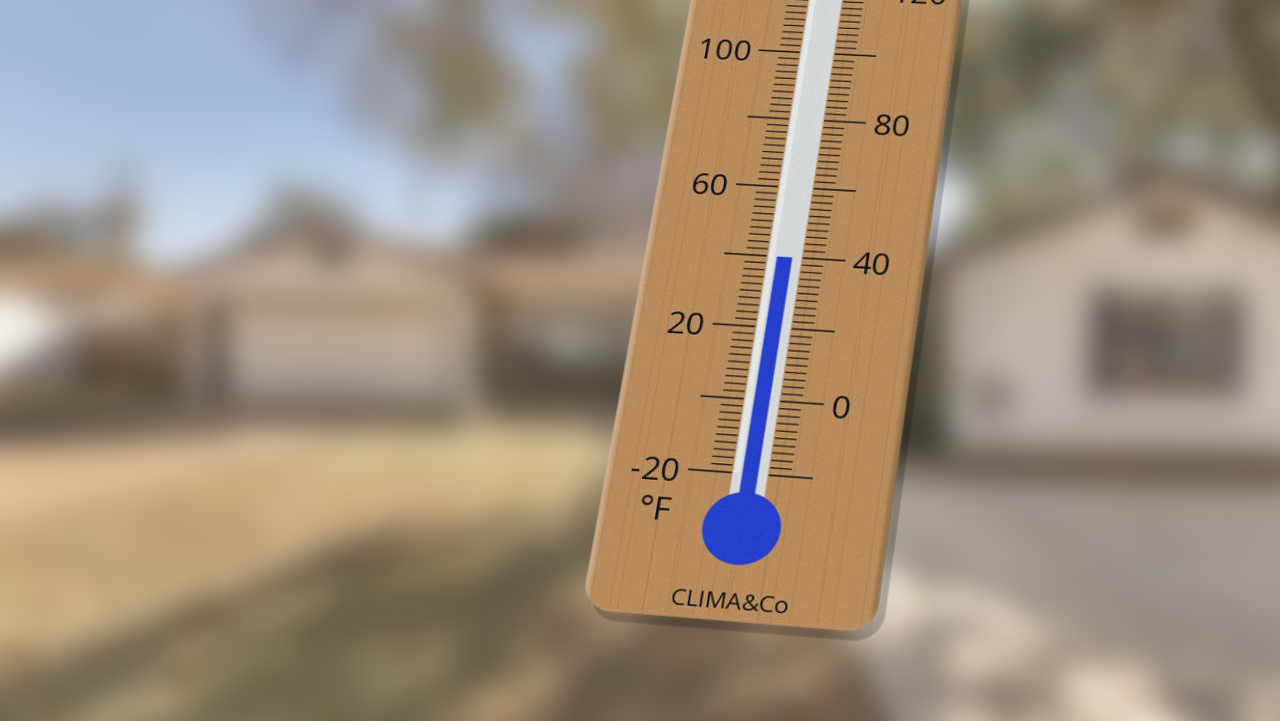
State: **40** °F
